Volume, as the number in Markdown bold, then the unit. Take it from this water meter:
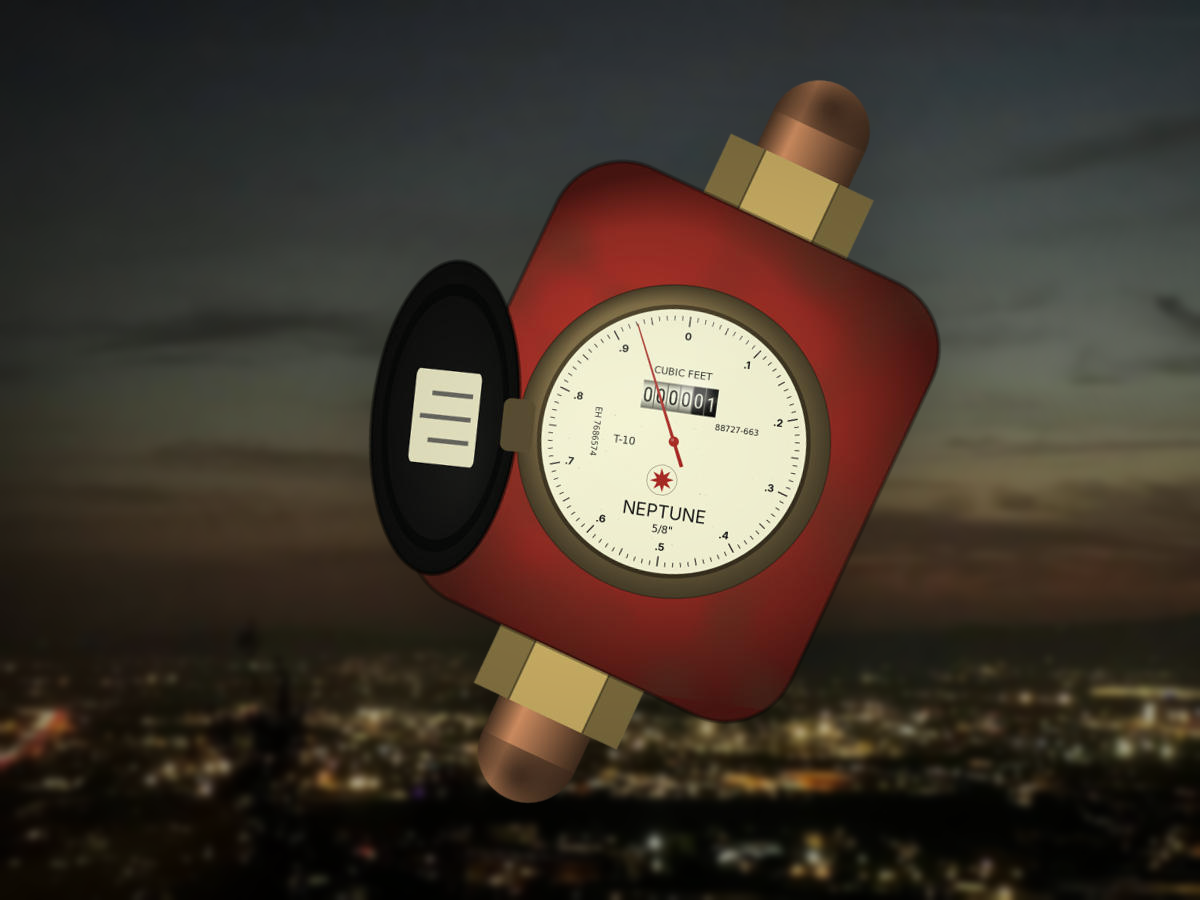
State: **0.93** ft³
